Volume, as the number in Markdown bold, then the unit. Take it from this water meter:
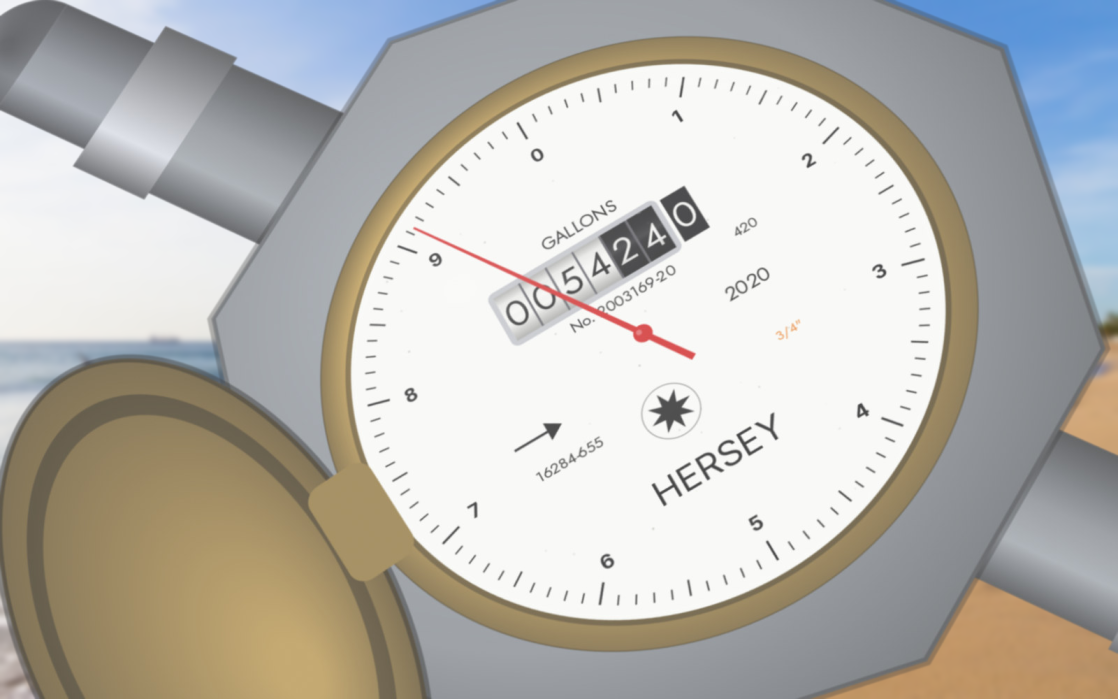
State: **54239.1** gal
